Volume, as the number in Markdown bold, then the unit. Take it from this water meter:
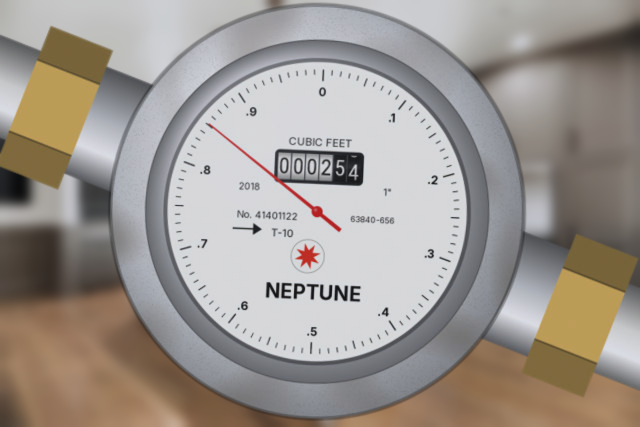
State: **253.85** ft³
